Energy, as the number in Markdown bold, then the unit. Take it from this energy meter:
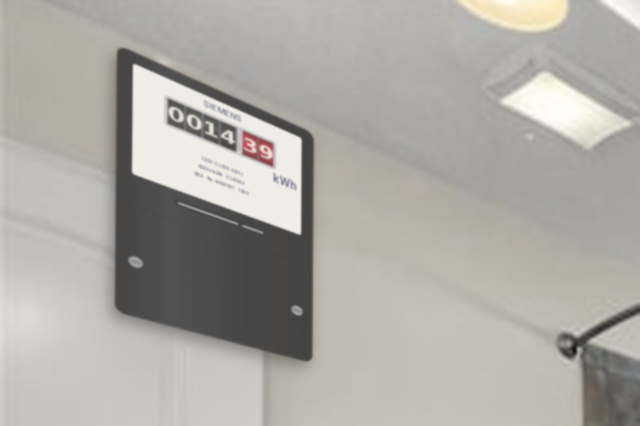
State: **14.39** kWh
